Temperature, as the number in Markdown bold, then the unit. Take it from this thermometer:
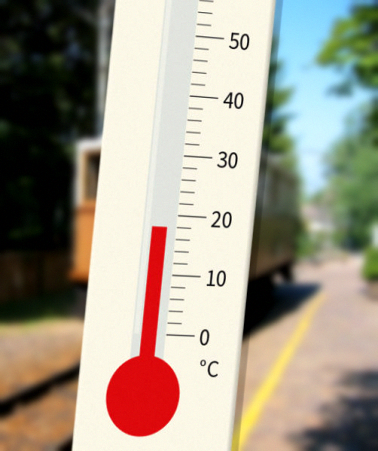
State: **18** °C
